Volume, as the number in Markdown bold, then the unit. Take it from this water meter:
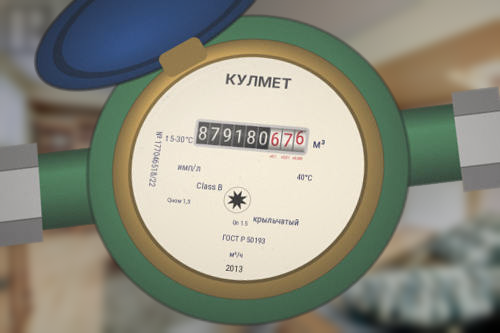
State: **879180.676** m³
